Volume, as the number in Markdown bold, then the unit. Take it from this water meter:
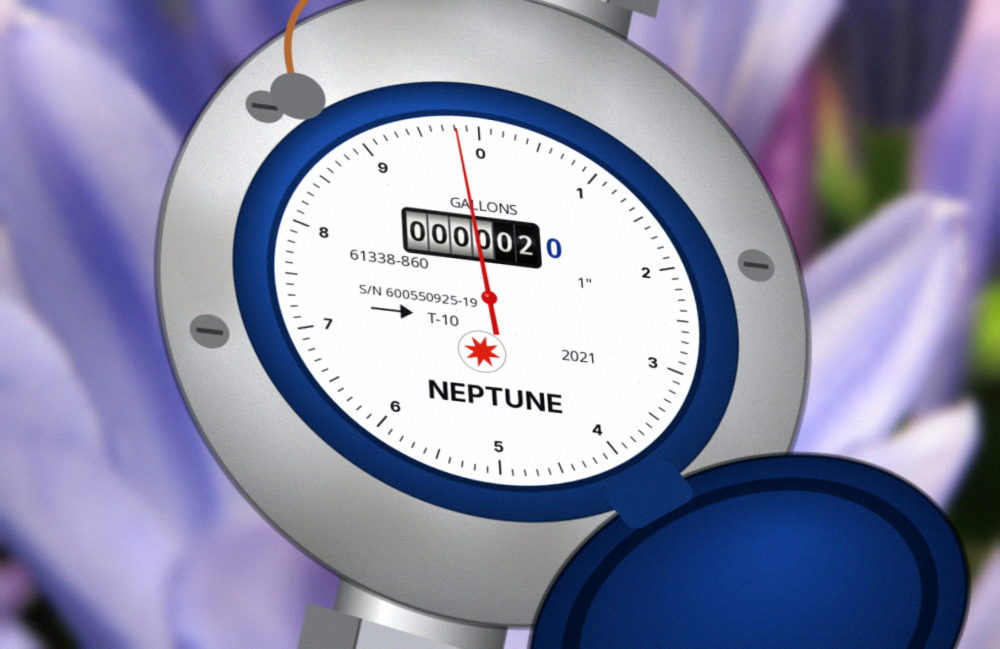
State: **19.8** gal
